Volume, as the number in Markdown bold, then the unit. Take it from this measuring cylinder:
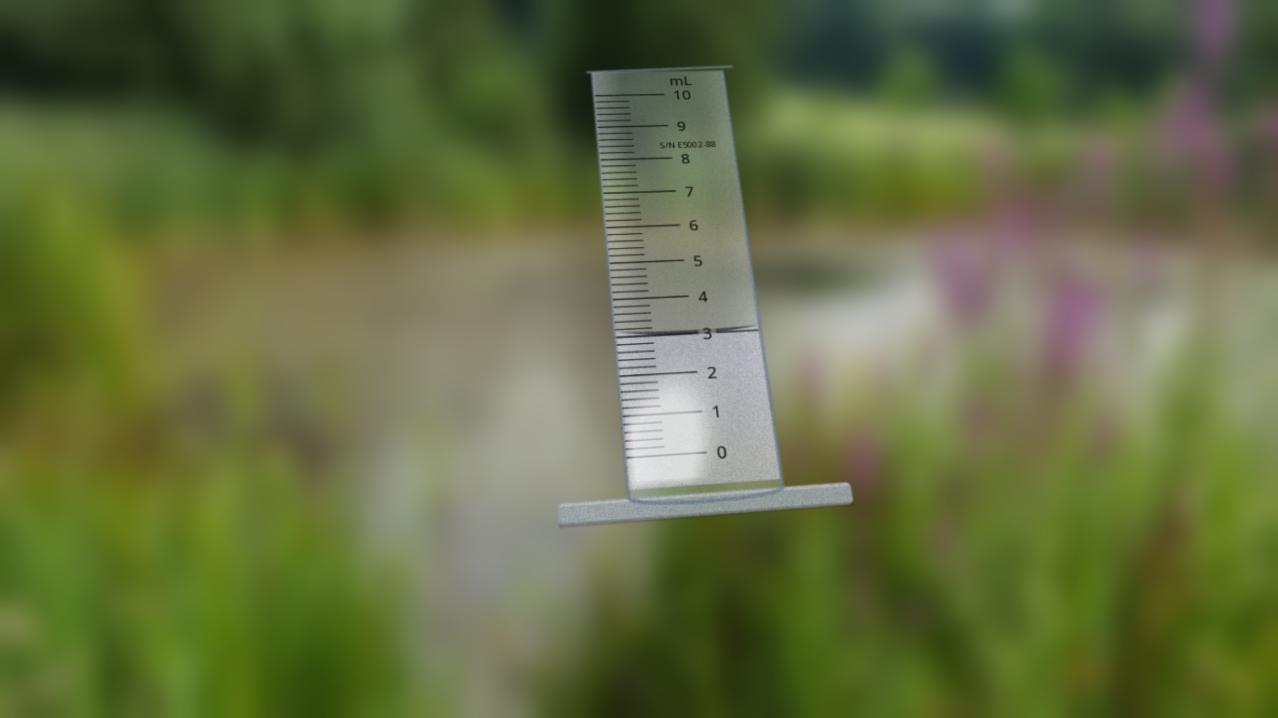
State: **3** mL
